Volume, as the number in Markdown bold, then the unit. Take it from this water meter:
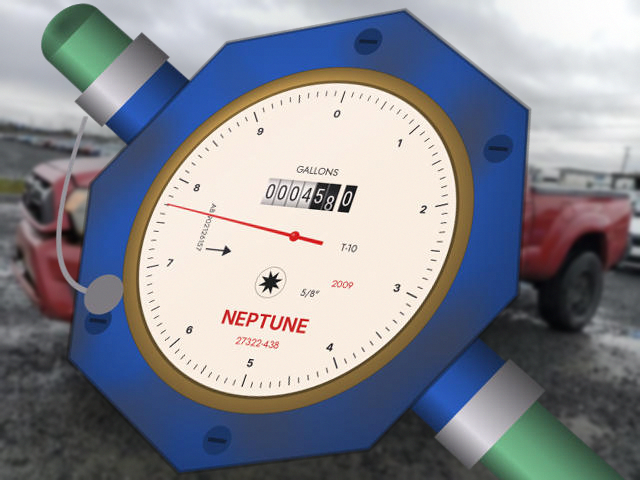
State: **4577.7** gal
